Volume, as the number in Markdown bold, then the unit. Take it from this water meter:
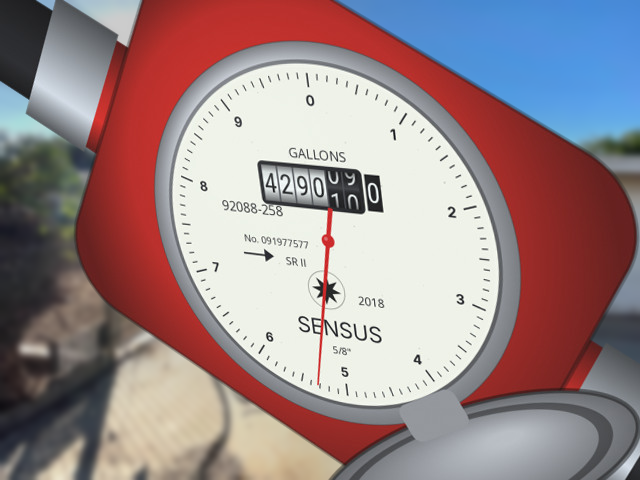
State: **4290095.3** gal
